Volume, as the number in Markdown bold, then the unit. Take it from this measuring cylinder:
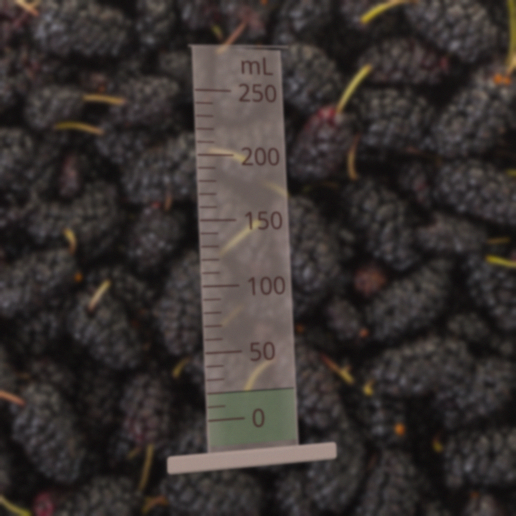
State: **20** mL
